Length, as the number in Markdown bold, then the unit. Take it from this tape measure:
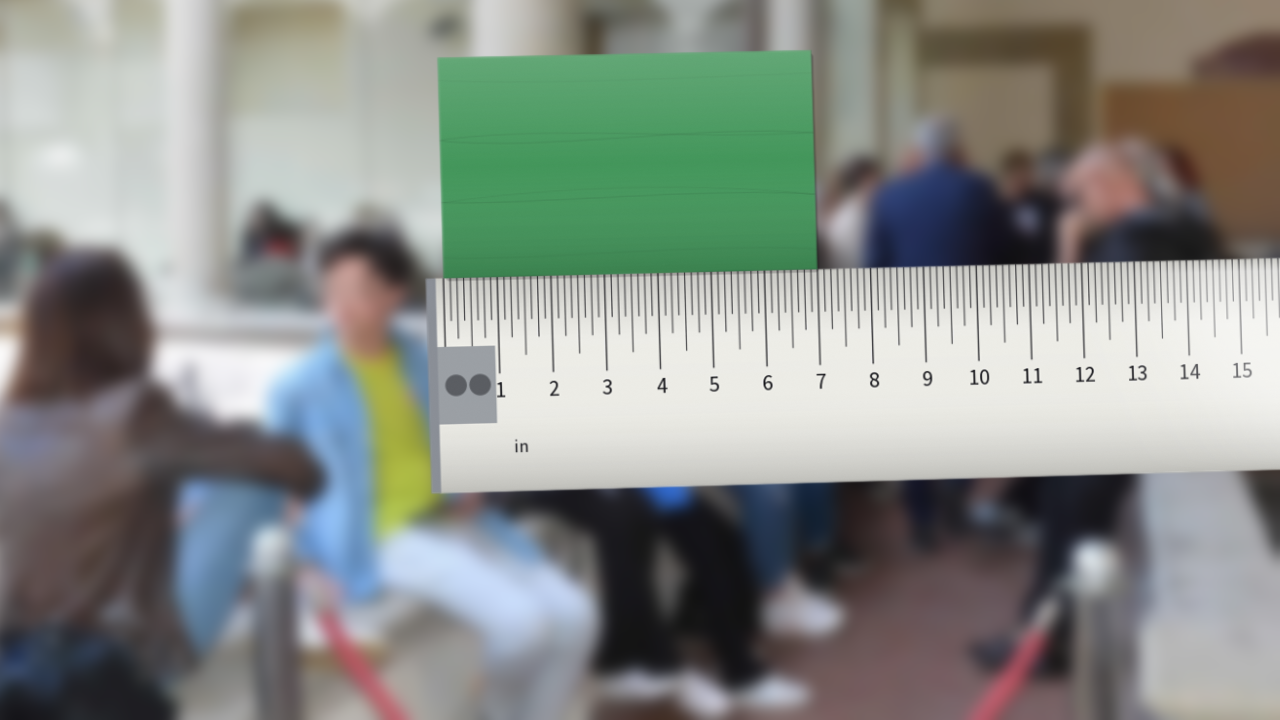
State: **7** in
